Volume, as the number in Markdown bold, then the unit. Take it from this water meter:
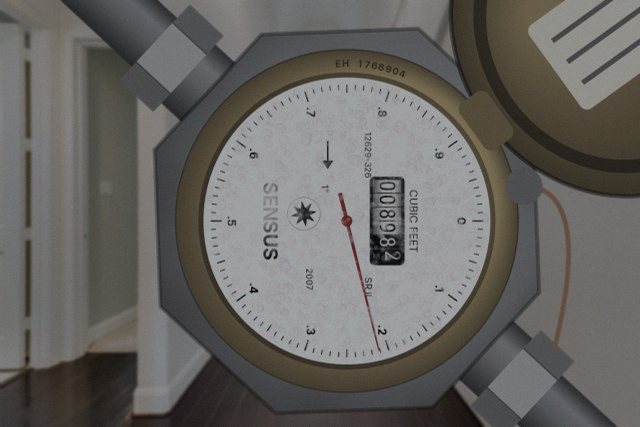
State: **8982.21** ft³
